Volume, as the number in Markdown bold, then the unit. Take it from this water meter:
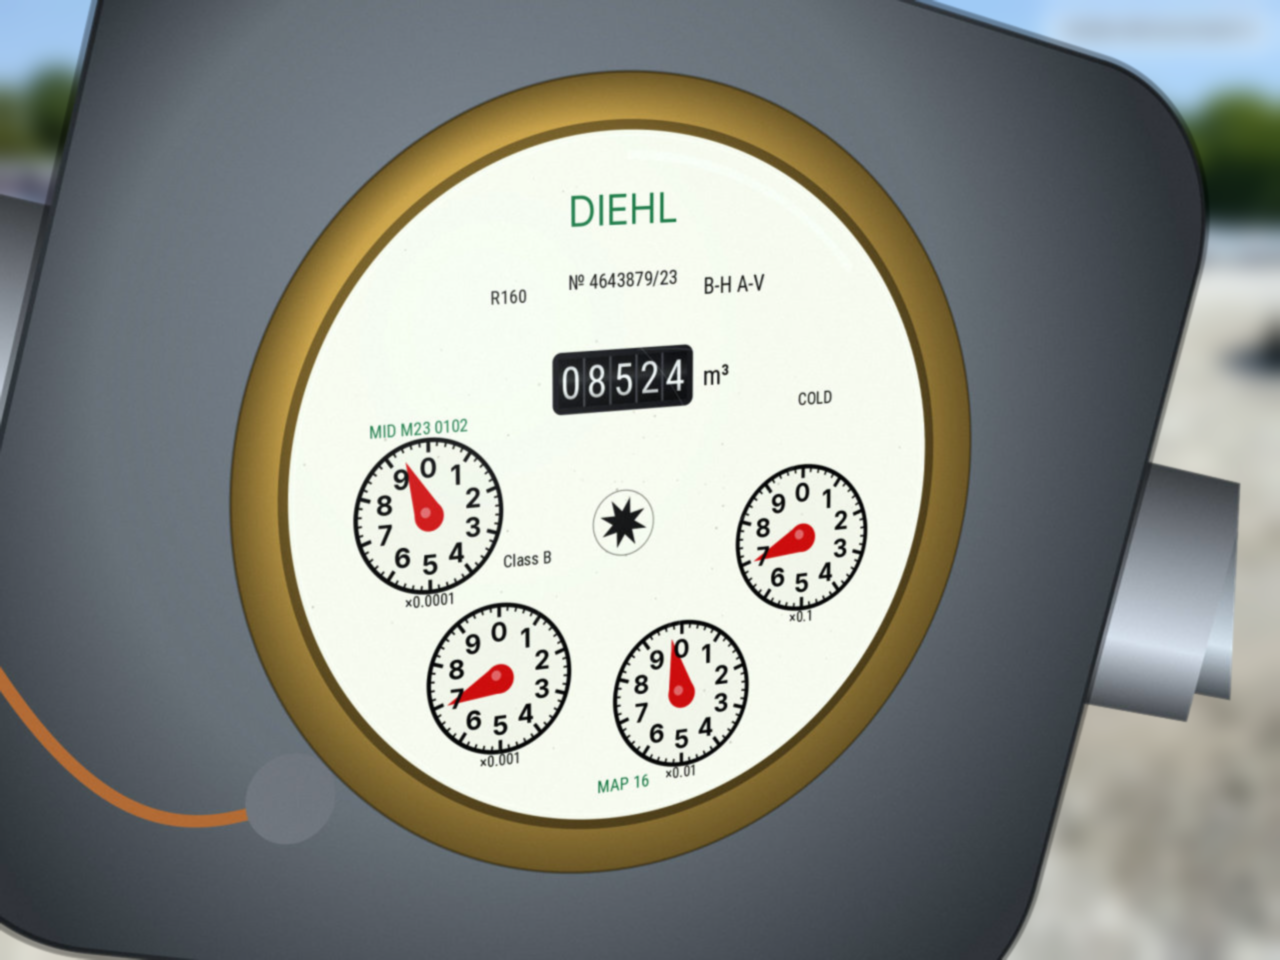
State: **8524.6969** m³
